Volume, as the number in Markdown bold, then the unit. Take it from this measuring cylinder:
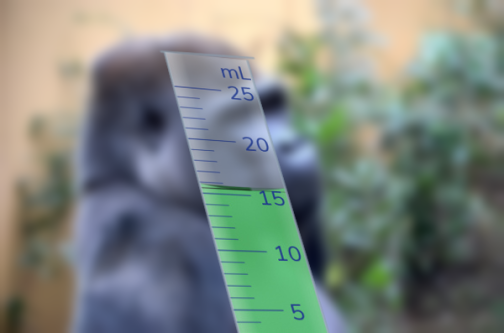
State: **15.5** mL
